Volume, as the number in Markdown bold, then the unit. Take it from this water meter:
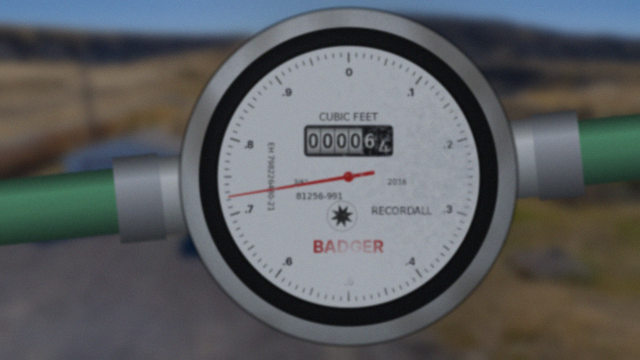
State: **63.72** ft³
